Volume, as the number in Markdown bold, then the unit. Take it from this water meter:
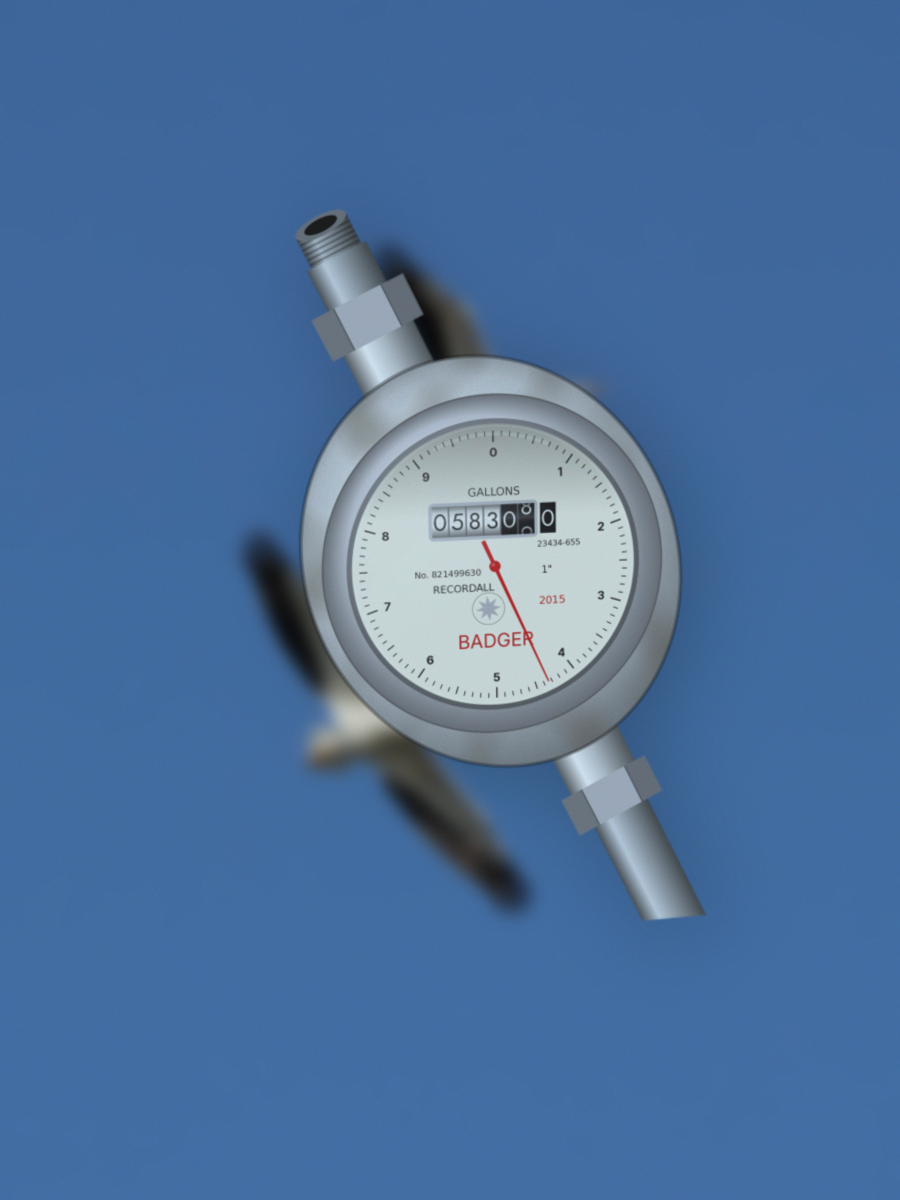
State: **583084.3** gal
